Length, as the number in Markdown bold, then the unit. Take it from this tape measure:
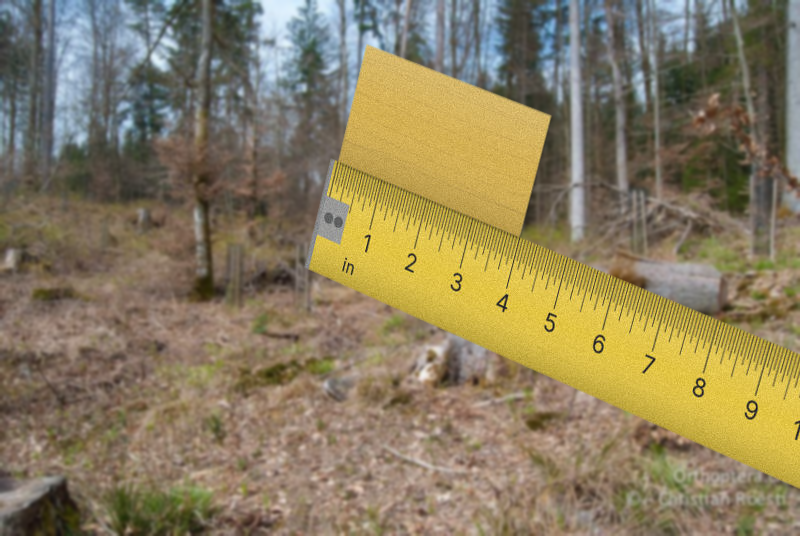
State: **4** in
